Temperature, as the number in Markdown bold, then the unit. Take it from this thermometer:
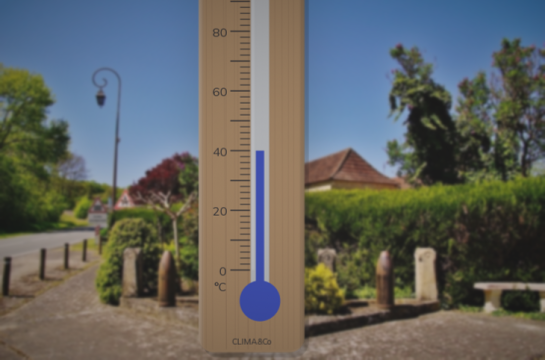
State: **40** °C
